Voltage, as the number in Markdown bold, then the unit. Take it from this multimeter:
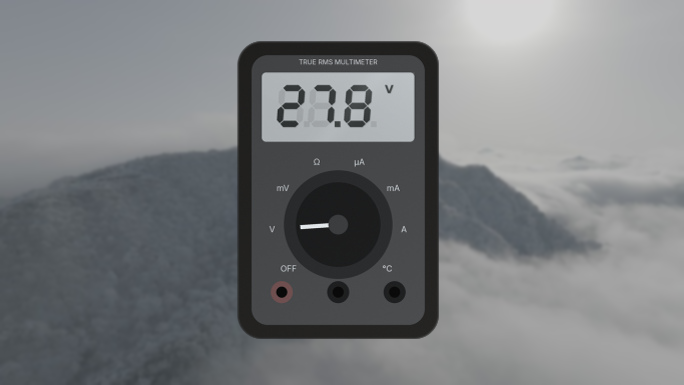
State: **27.8** V
